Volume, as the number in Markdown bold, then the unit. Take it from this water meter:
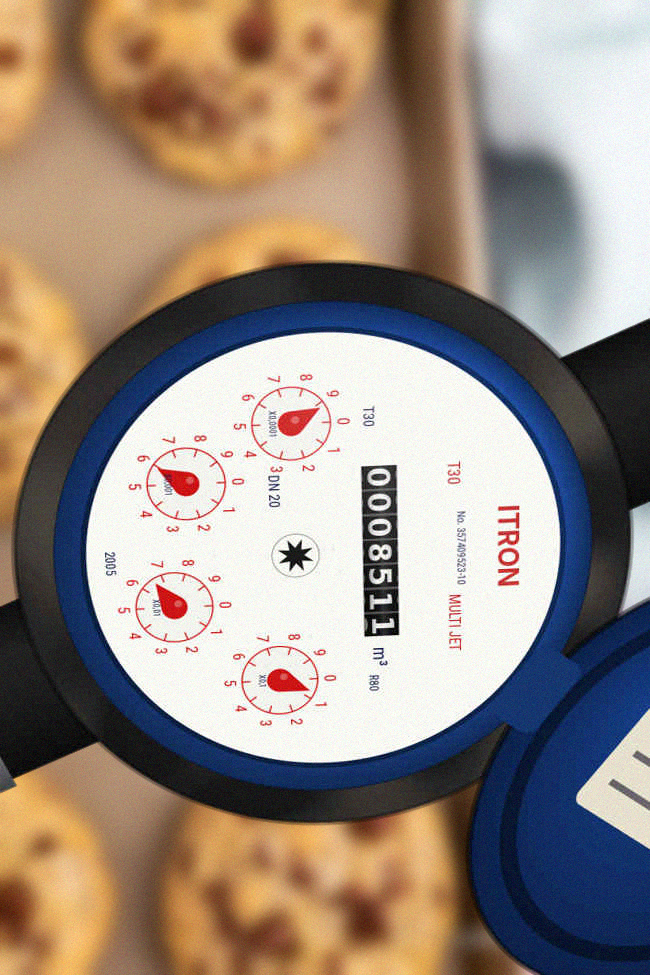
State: **8511.0659** m³
